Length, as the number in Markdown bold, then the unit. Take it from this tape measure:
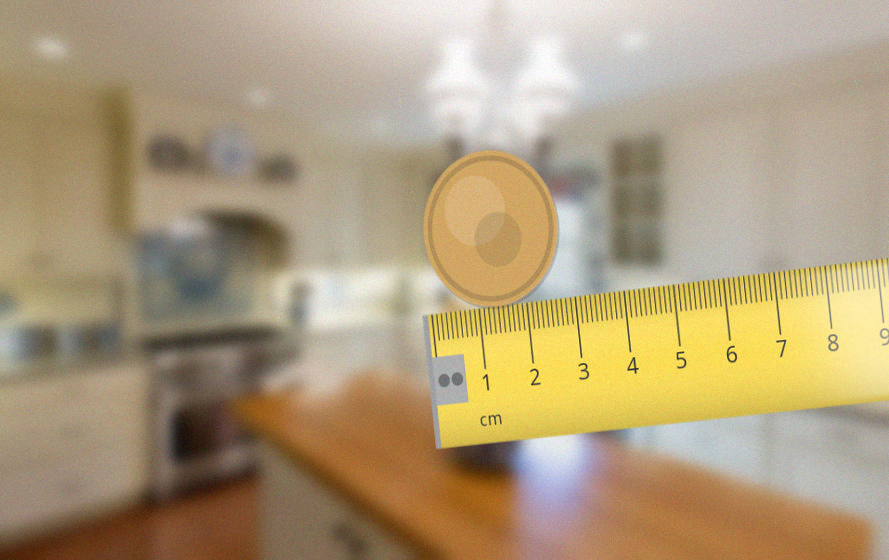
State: **2.8** cm
